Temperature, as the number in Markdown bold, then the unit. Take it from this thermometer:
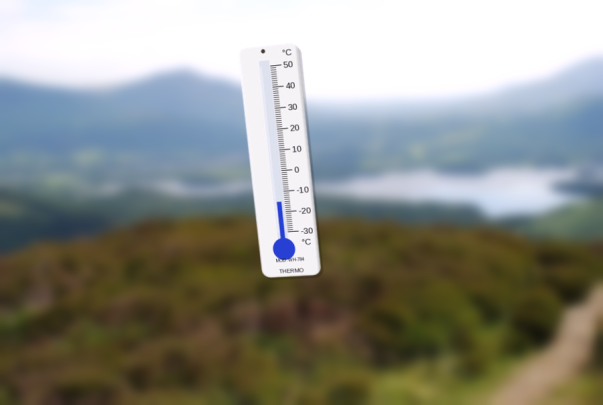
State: **-15** °C
